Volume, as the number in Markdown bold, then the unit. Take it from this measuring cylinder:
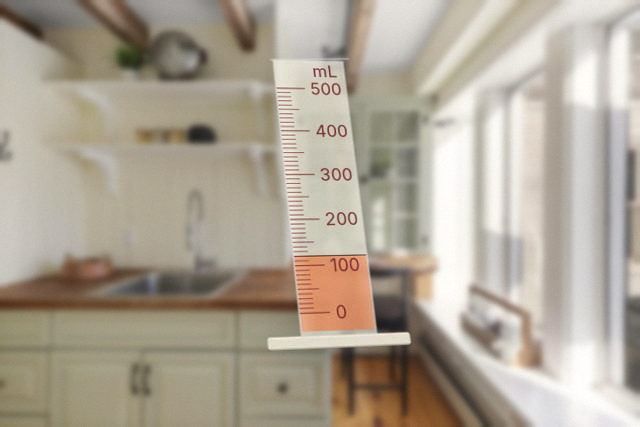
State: **120** mL
